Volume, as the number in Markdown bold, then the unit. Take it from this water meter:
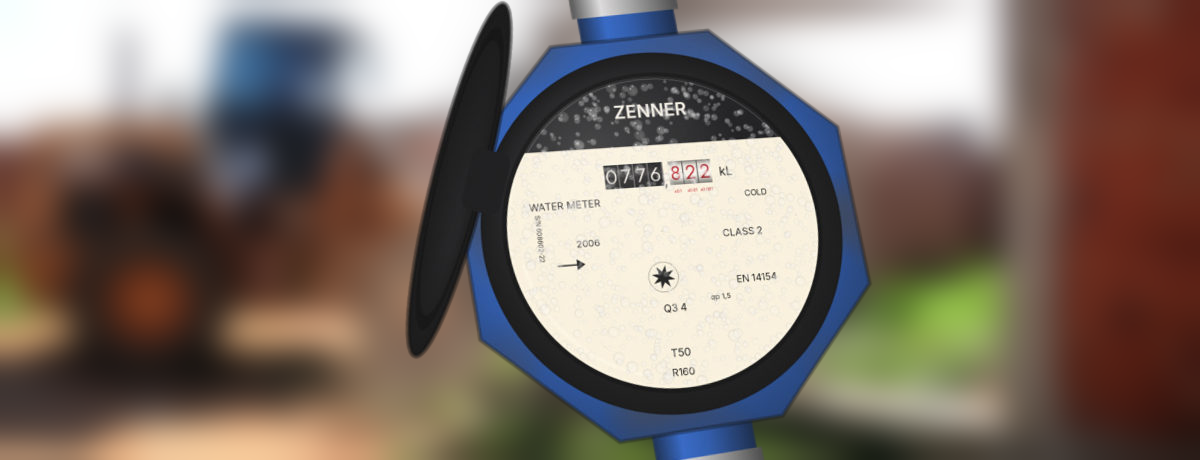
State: **776.822** kL
